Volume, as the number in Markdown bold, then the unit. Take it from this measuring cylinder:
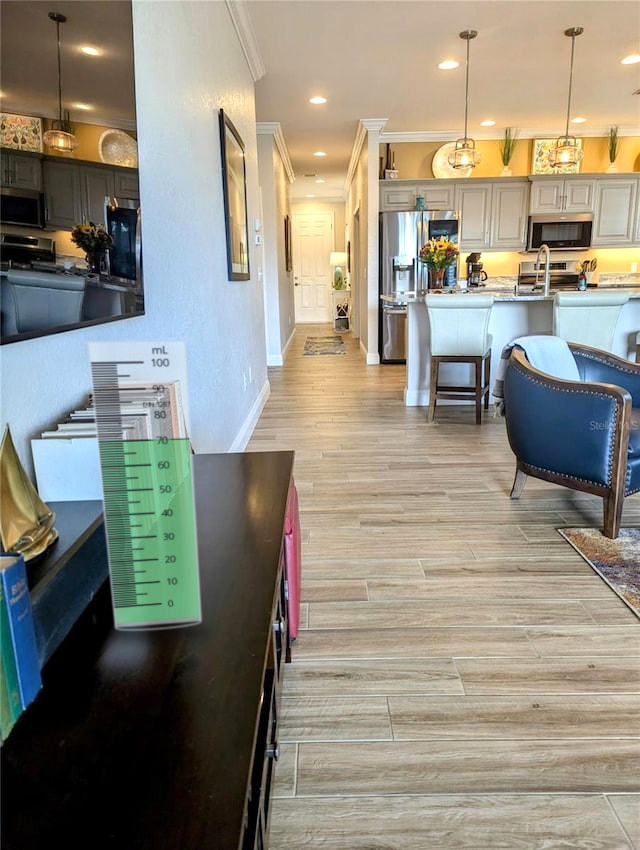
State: **70** mL
